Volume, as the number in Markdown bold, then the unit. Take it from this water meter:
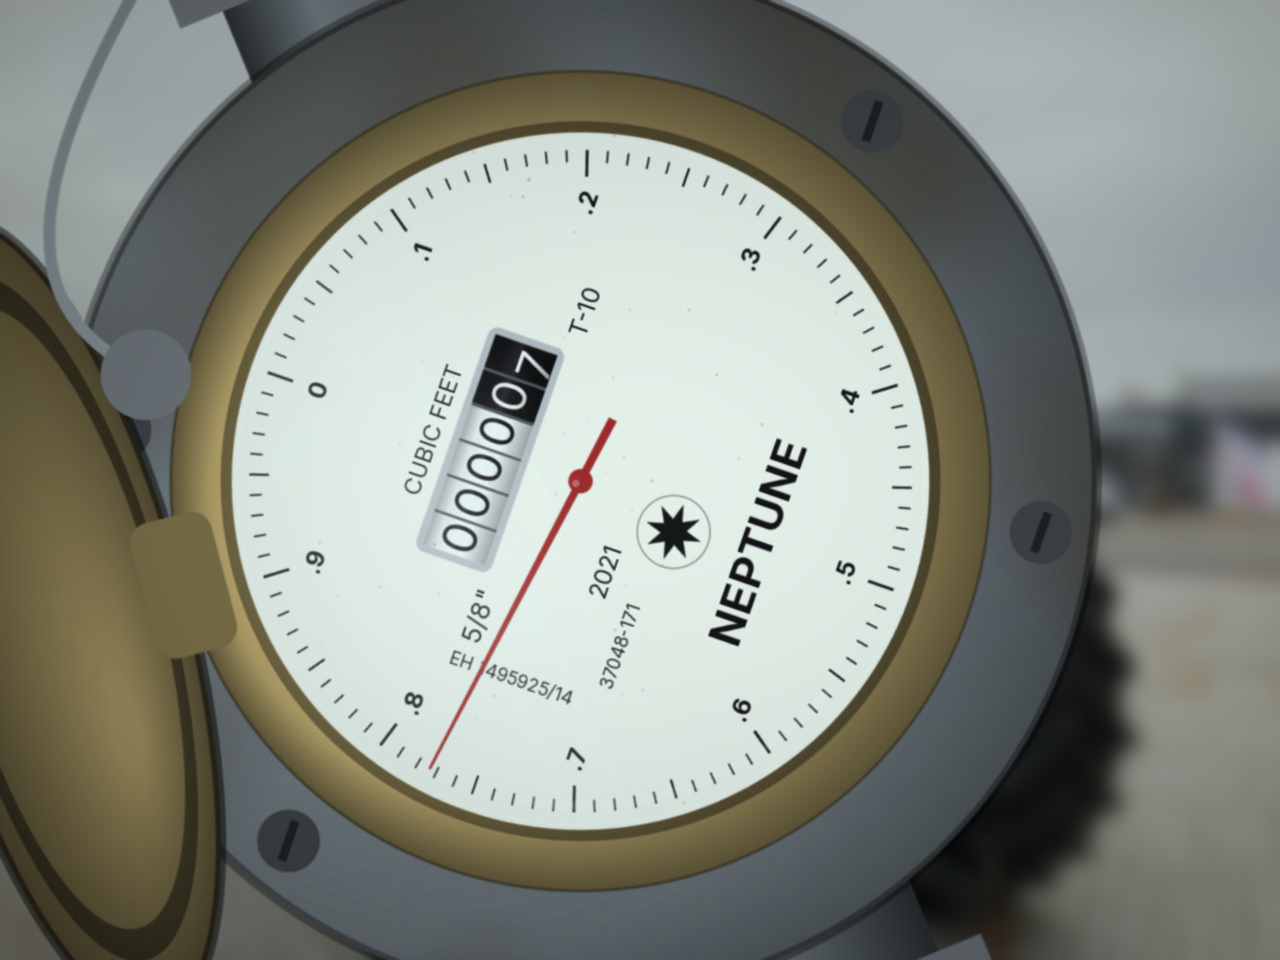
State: **6.77** ft³
